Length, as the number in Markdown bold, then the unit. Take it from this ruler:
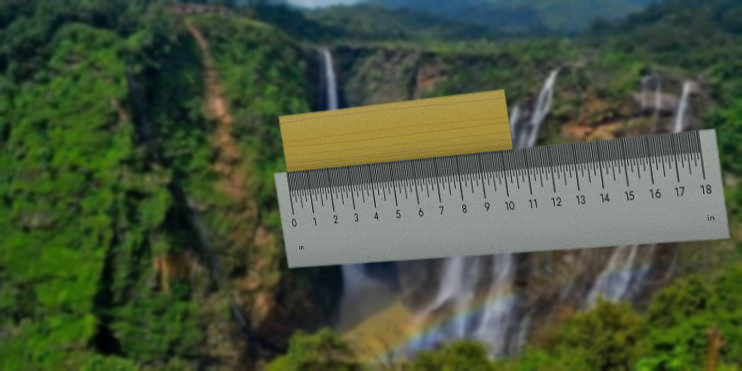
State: **10.5** in
